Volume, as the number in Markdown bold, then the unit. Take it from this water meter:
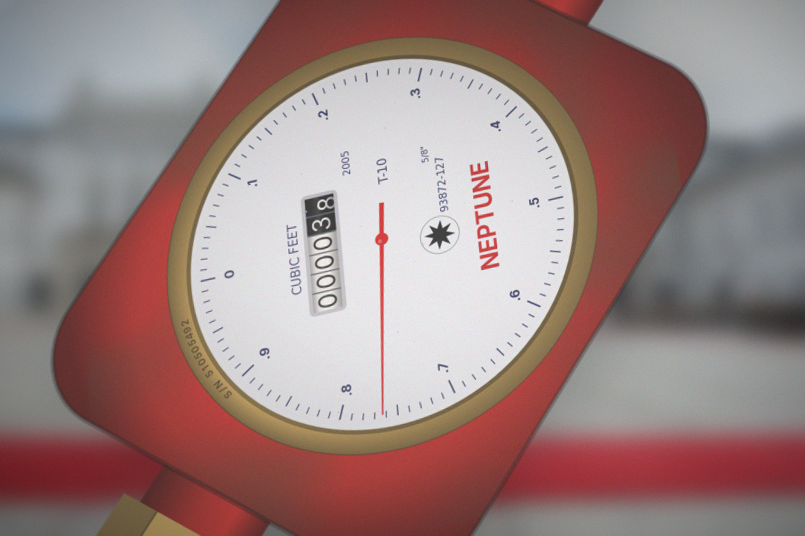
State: **37.76** ft³
